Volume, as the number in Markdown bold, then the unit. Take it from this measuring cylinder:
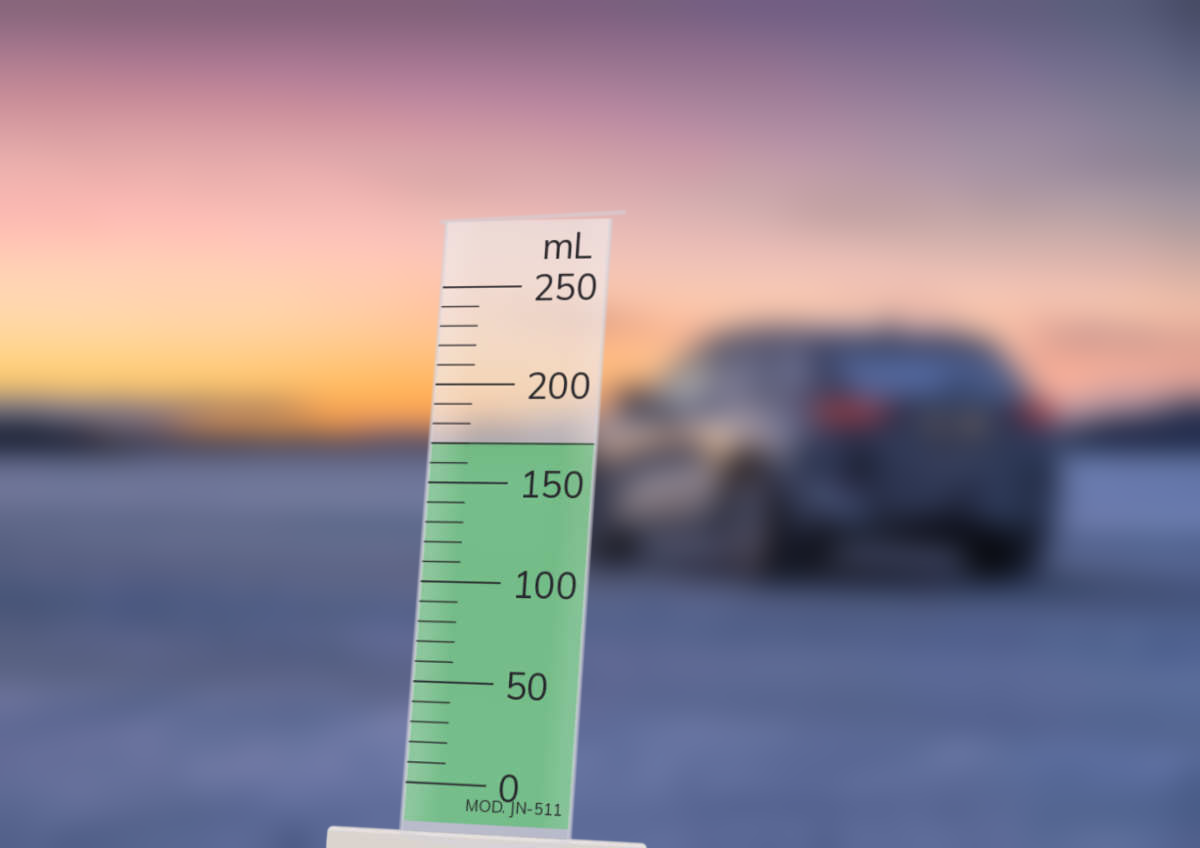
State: **170** mL
